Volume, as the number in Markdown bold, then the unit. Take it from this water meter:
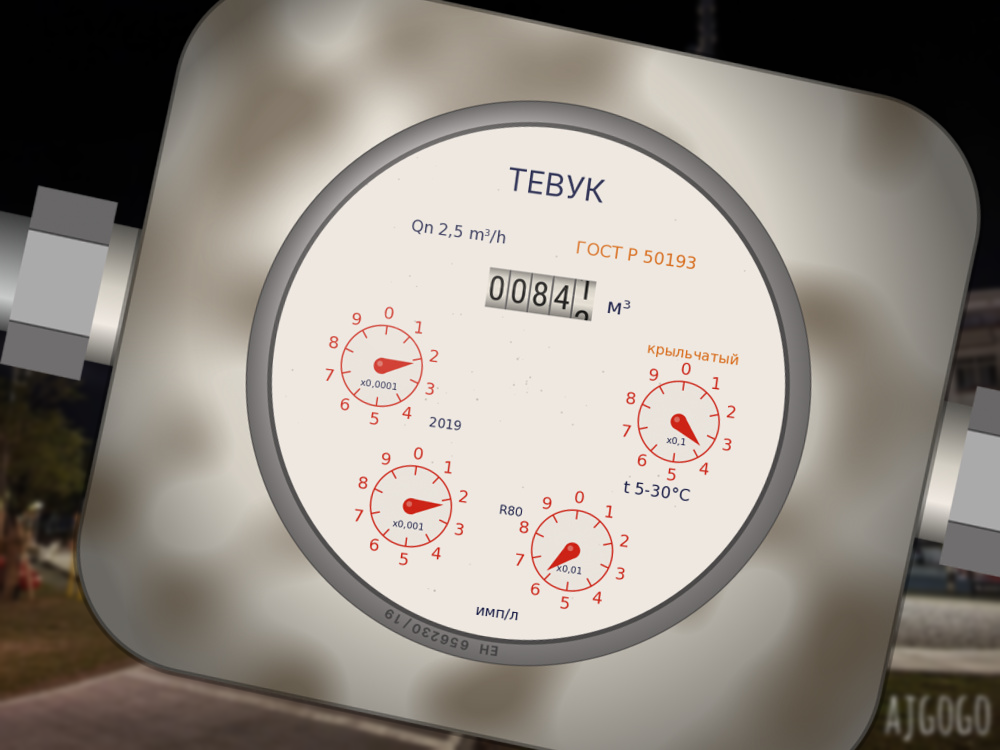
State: **841.3622** m³
